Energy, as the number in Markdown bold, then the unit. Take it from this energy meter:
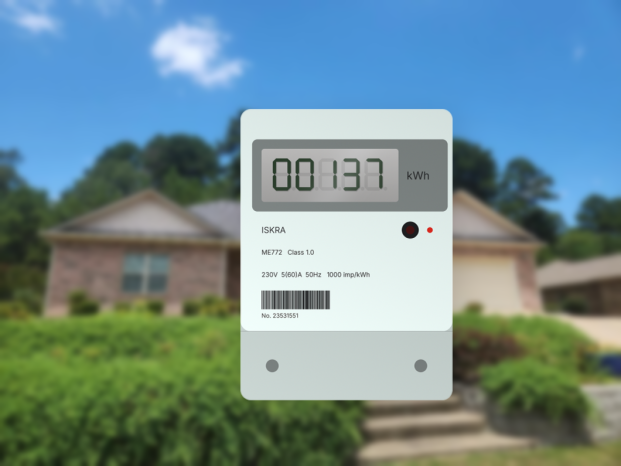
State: **137** kWh
